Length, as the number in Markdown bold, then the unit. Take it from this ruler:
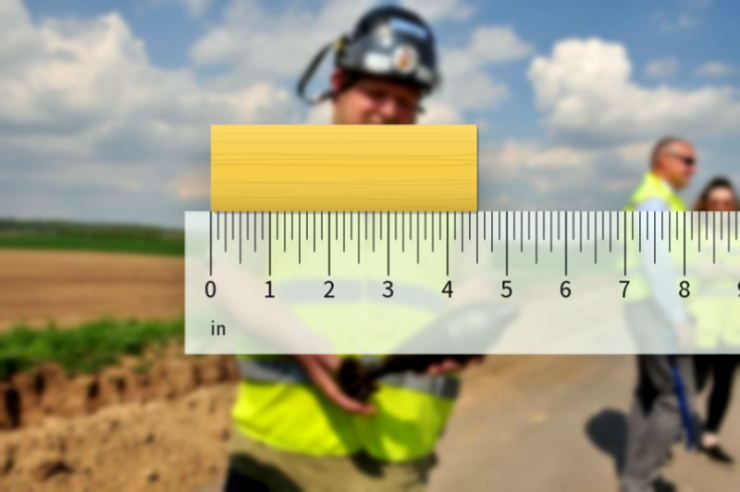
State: **4.5** in
